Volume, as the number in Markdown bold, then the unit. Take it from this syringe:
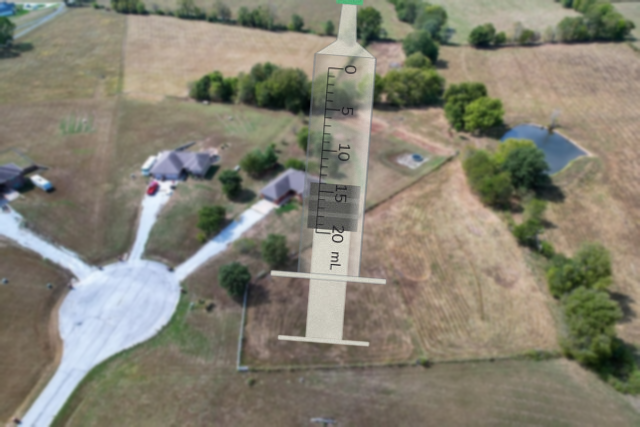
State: **14** mL
